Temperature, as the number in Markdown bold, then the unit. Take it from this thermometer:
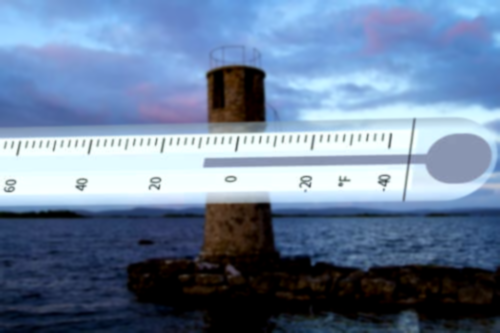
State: **8** °F
